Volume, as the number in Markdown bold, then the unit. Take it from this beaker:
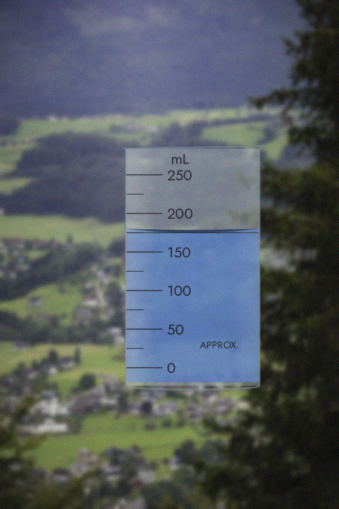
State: **175** mL
